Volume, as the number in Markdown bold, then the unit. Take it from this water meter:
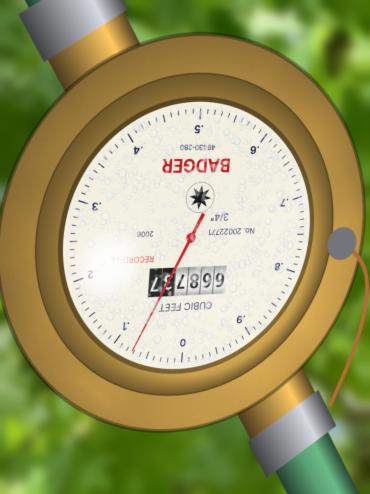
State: **668737.07** ft³
